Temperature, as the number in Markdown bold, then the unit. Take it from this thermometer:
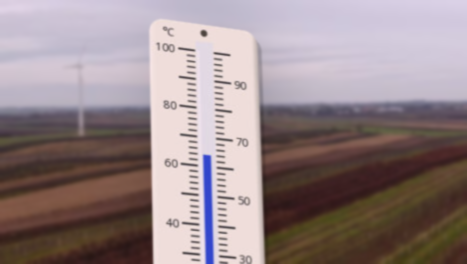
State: **64** °C
